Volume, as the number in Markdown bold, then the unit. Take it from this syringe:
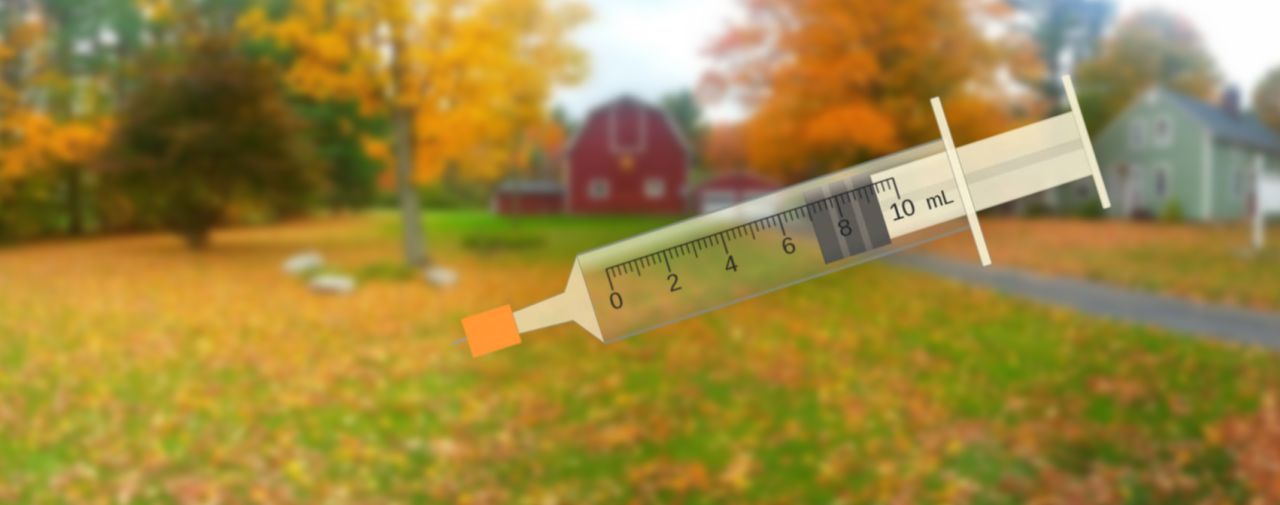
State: **7** mL
